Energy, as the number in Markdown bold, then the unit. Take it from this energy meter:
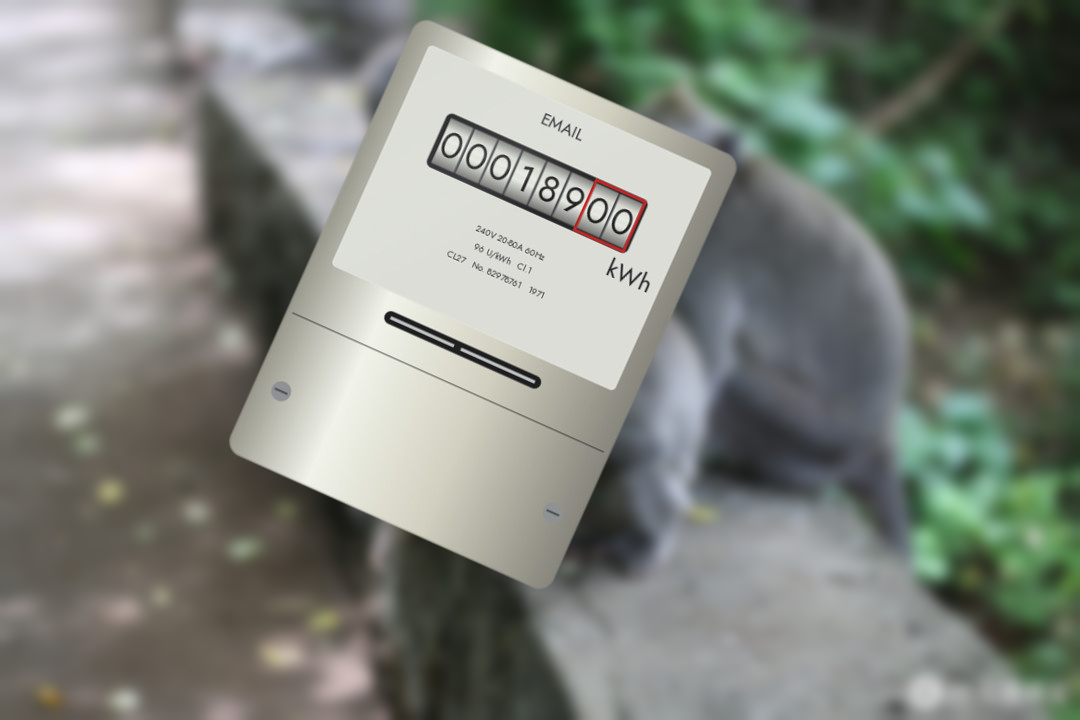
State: **189.00** kWh
